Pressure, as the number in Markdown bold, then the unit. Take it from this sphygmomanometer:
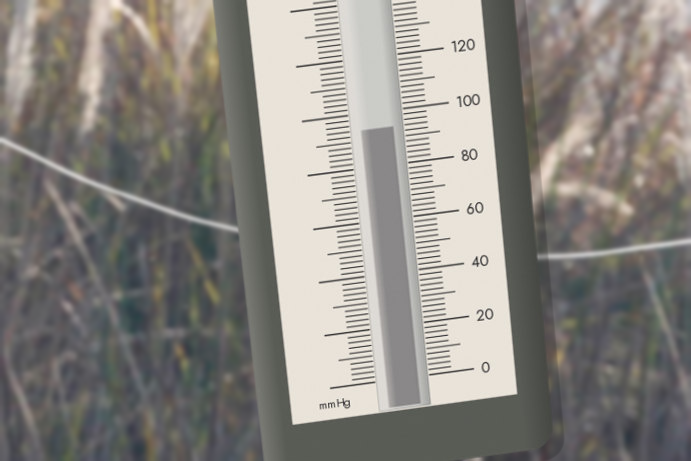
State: **94** mmHg
